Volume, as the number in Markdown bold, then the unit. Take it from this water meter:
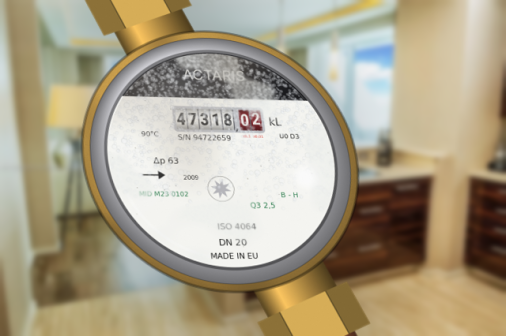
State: **47318.02** kL
